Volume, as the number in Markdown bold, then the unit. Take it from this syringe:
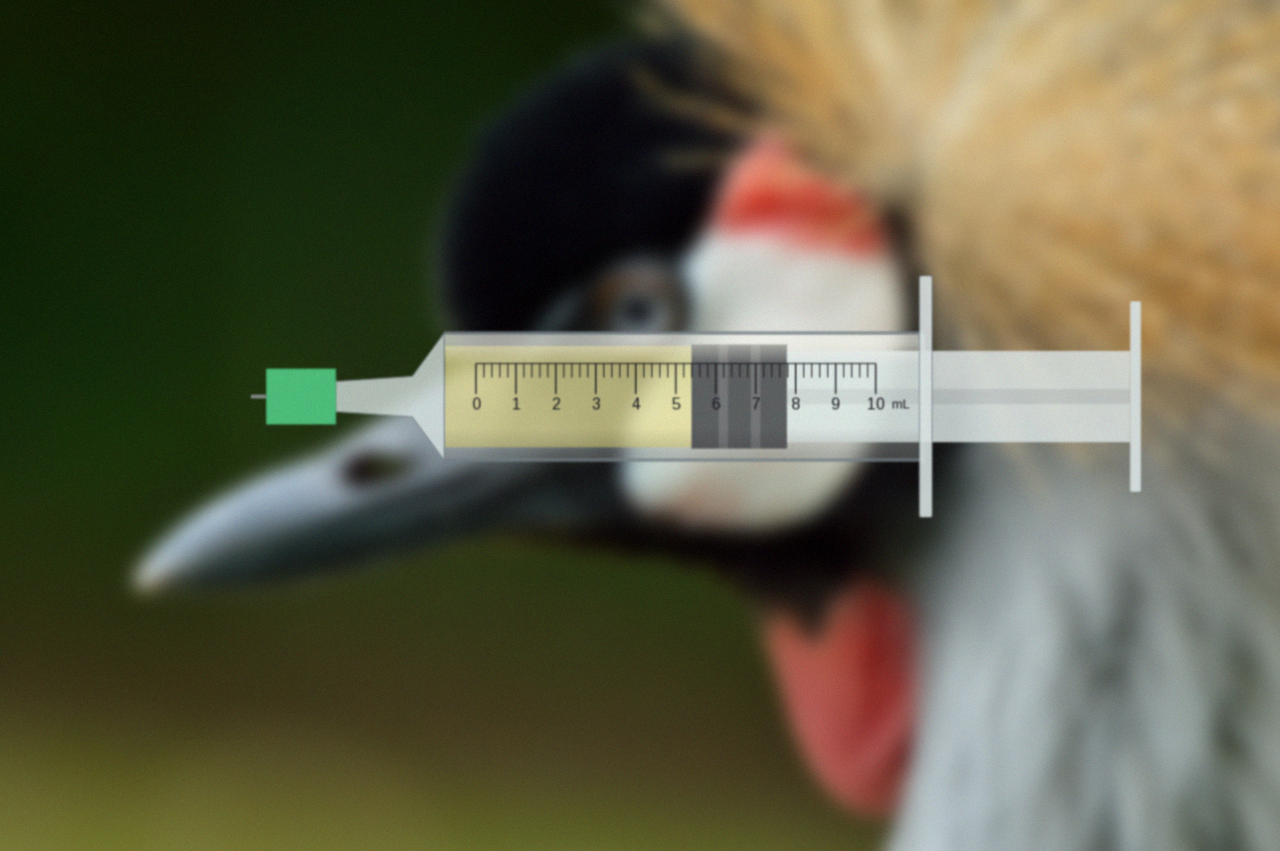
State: **5.4** mL
